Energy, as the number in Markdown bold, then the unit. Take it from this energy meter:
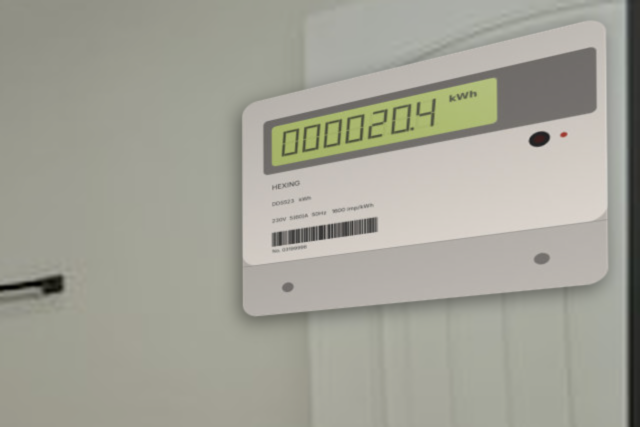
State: **20.4** kWh
